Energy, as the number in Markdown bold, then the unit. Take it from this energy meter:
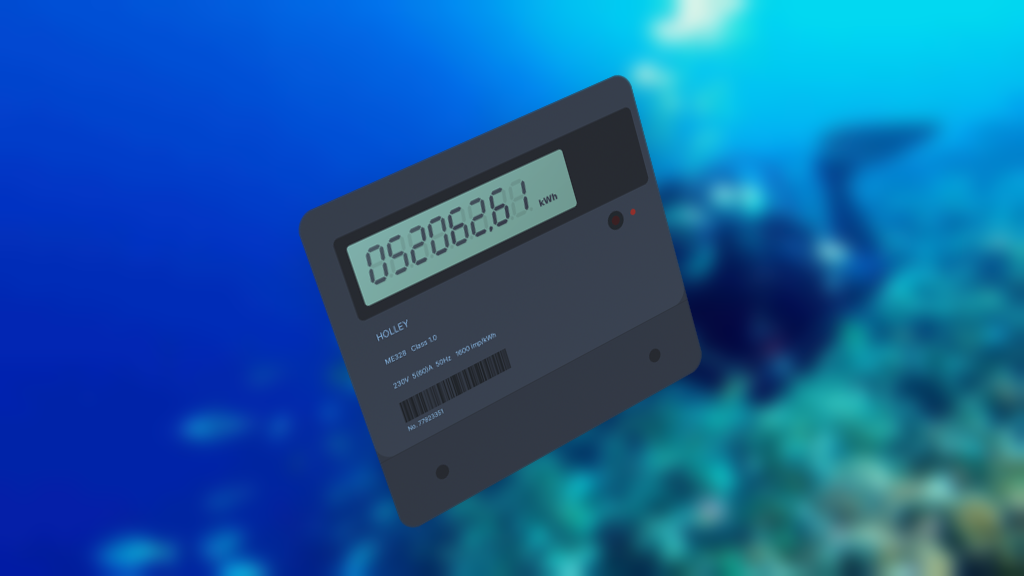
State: **52062.61** kWh
